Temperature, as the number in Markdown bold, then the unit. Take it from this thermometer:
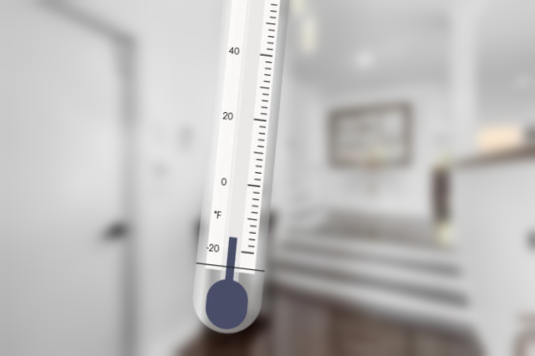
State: **-16** °F
